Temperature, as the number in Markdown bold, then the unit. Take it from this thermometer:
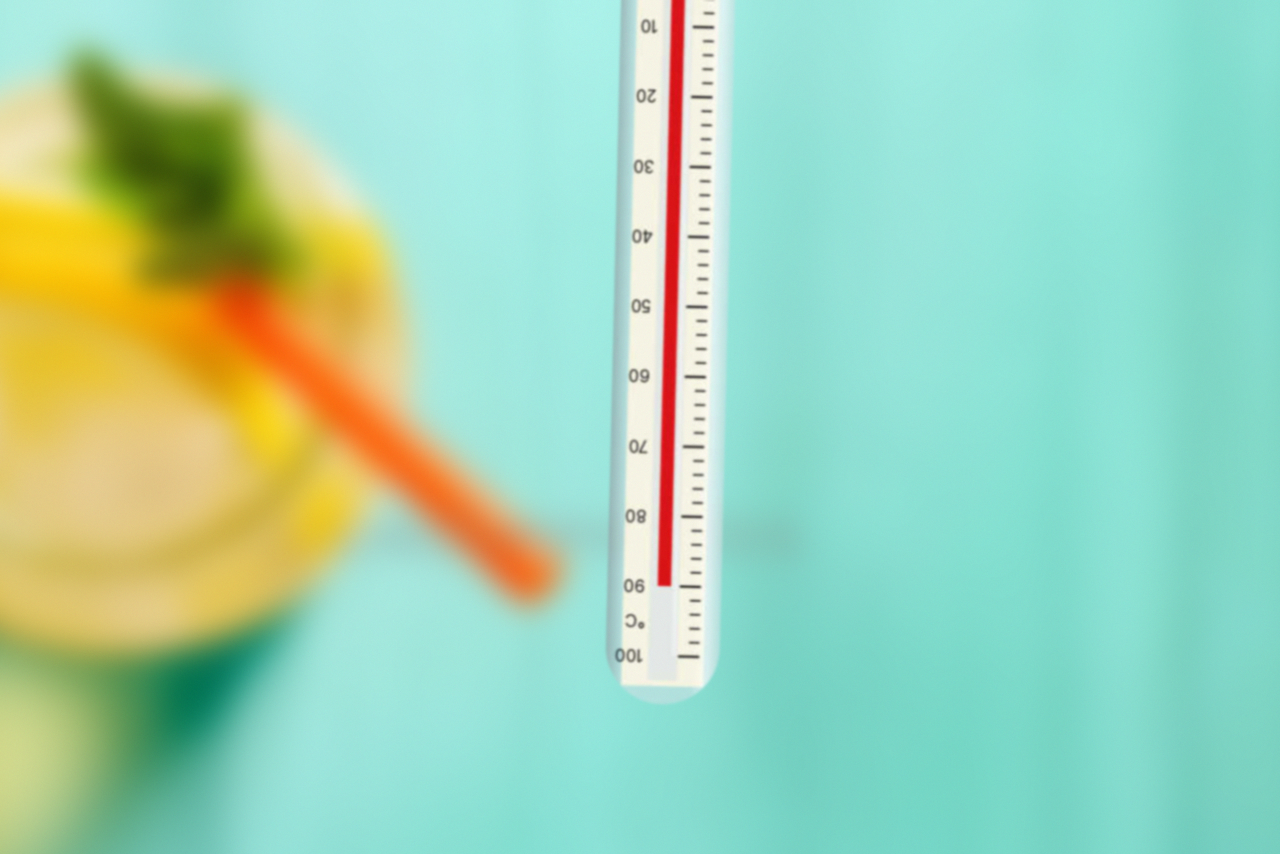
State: **90** °C
